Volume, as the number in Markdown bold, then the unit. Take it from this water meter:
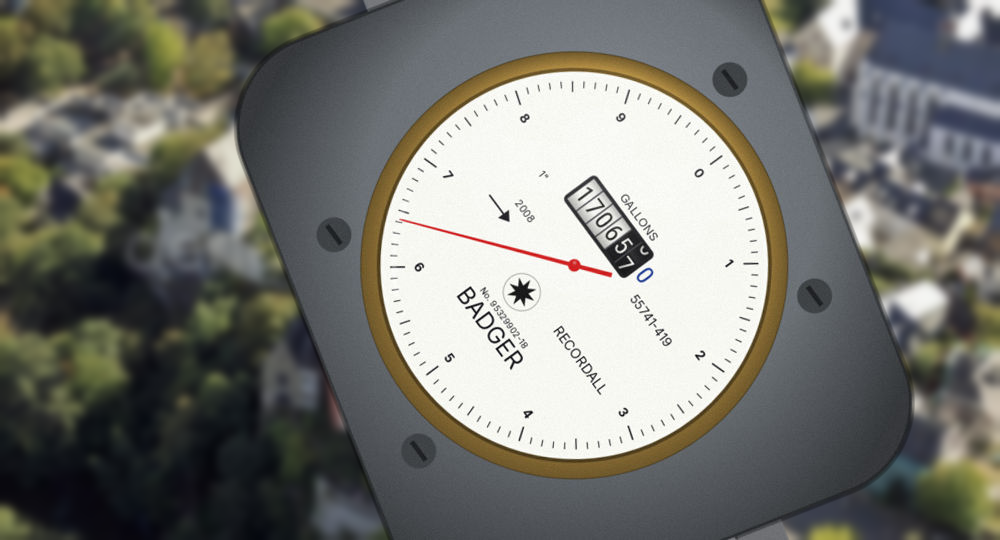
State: **1706566.4** gal
